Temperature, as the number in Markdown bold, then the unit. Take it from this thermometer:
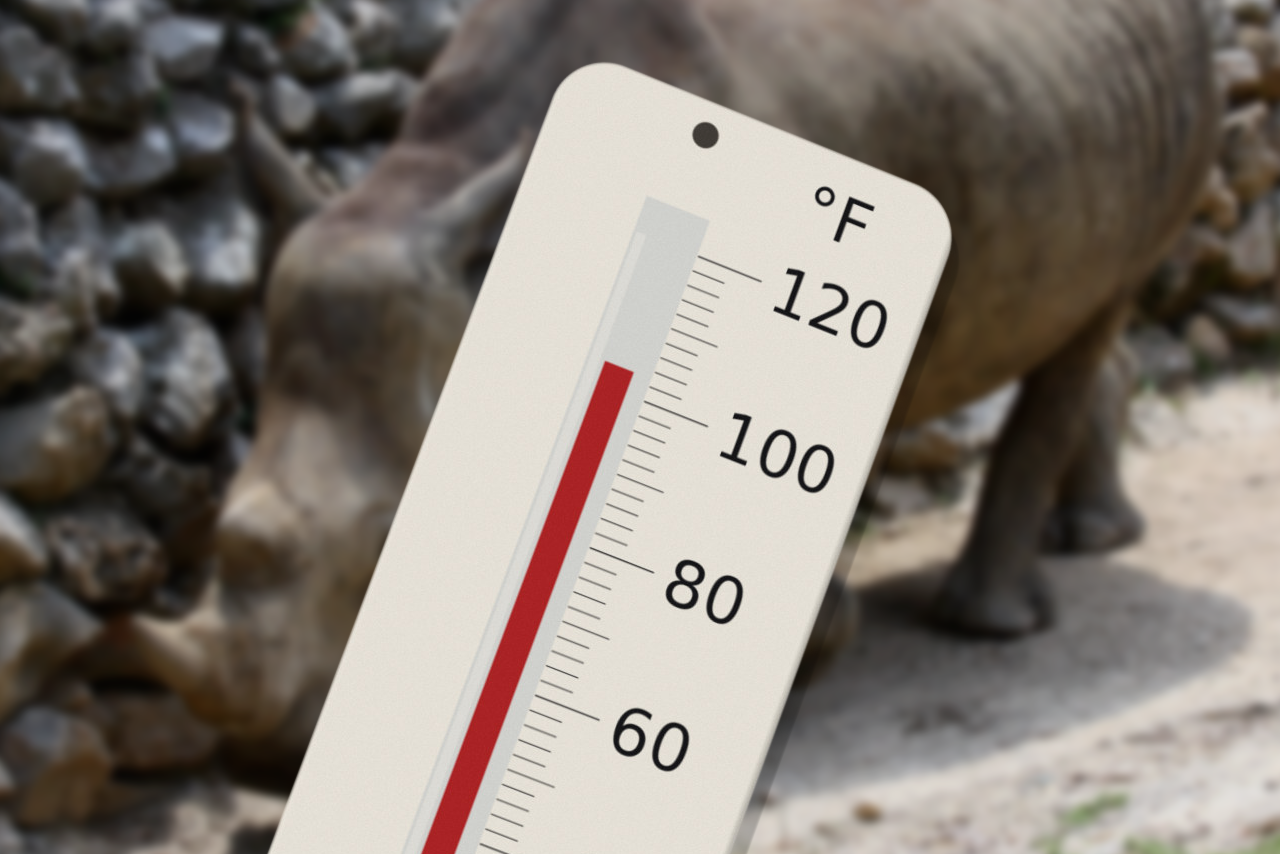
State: **103** °F
